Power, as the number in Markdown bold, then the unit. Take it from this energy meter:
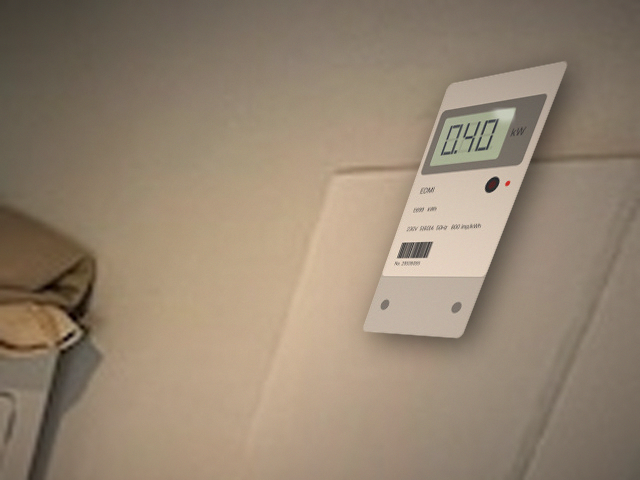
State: **0.40** kW
